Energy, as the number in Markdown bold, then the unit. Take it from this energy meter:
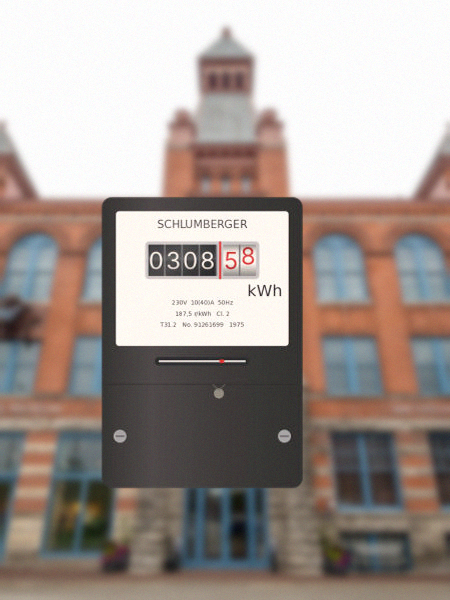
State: **308.58** kWh
